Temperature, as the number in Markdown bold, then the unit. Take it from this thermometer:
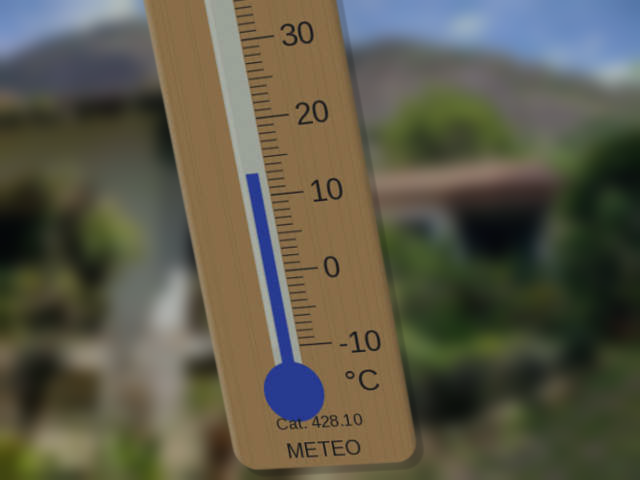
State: **13** °C
